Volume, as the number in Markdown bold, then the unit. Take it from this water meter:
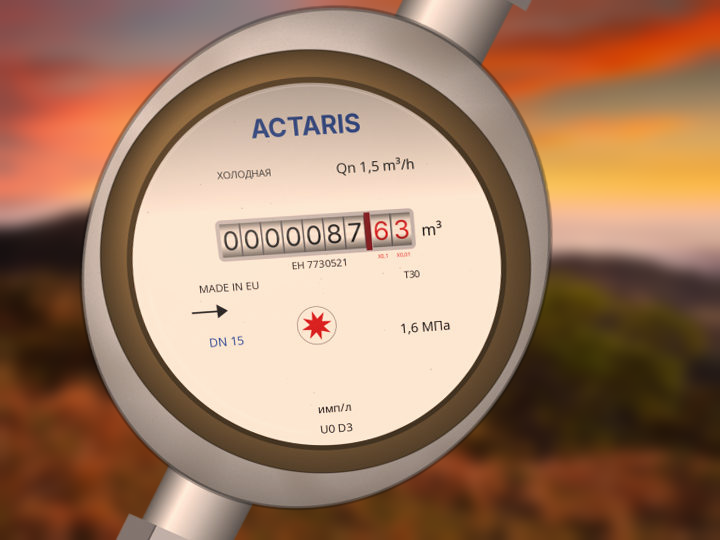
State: **87.63** m³
